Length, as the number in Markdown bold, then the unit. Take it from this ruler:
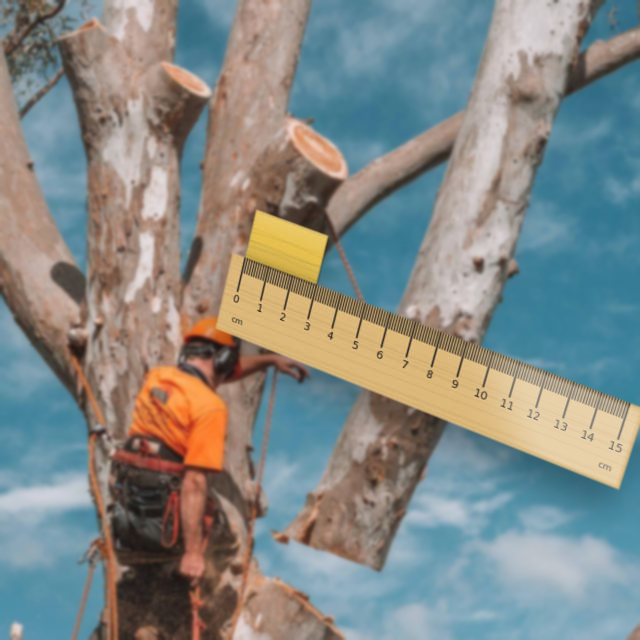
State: **3** cm
